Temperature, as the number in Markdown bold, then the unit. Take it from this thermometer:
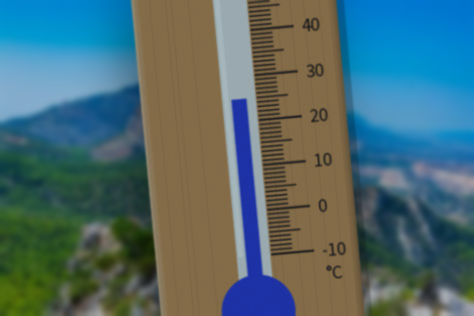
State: **25** °C
